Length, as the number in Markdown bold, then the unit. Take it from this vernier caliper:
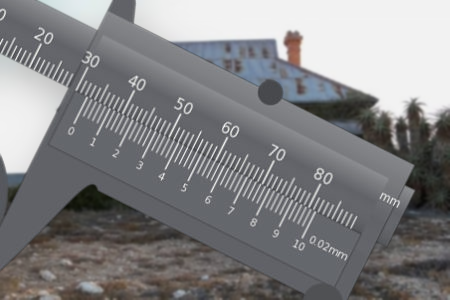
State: **32.5** mm
